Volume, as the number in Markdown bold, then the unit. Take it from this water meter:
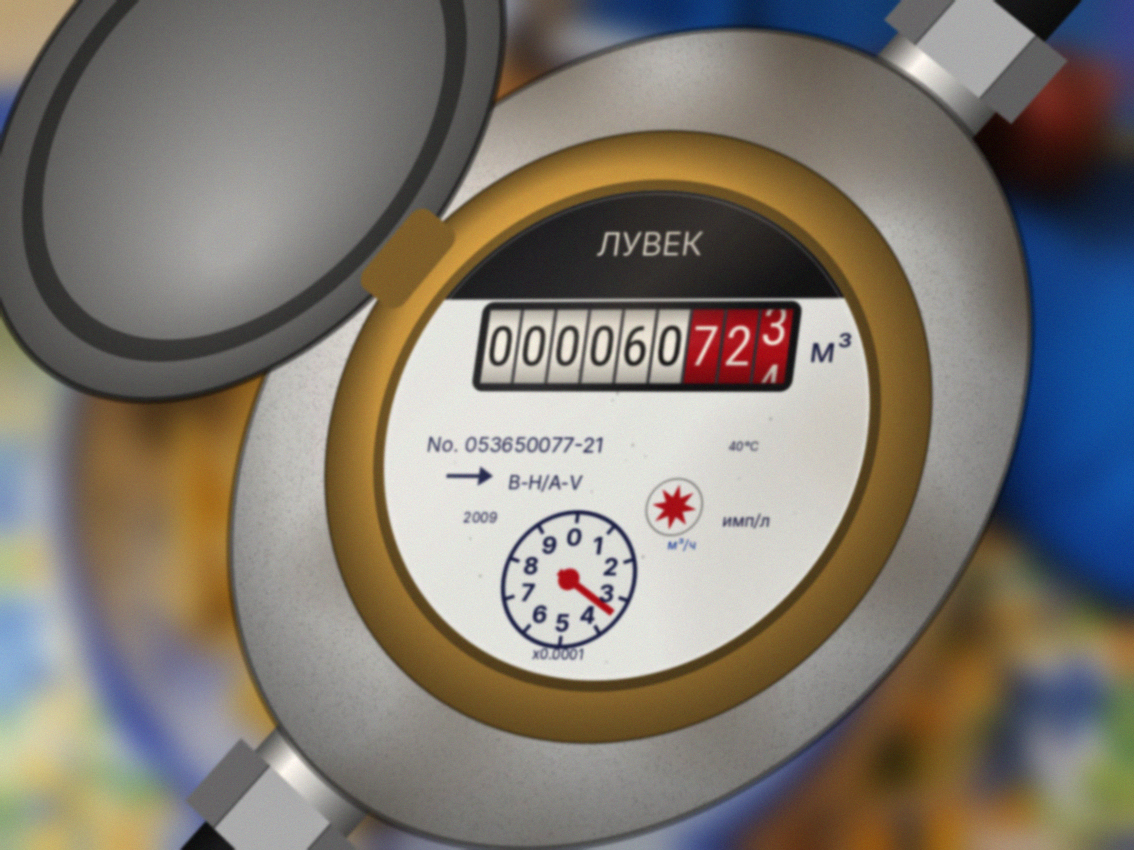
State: **60.7233** m³
